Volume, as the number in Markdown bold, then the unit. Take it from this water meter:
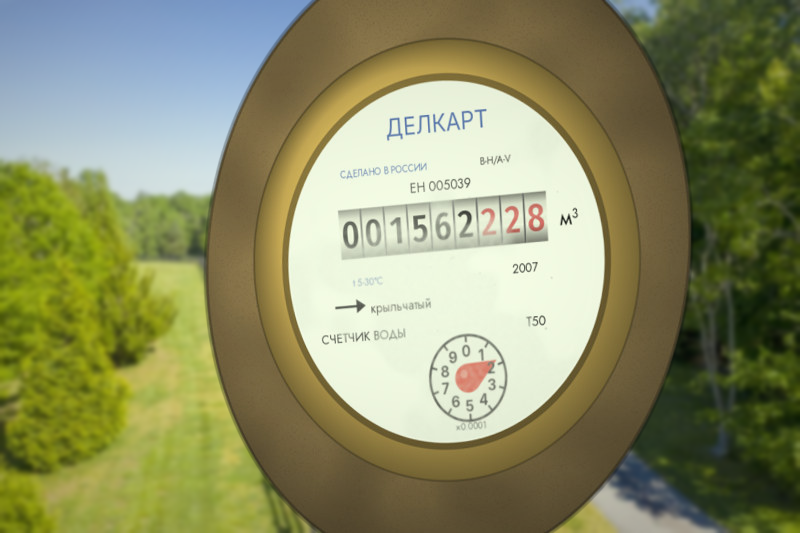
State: **1562.2281** m³
